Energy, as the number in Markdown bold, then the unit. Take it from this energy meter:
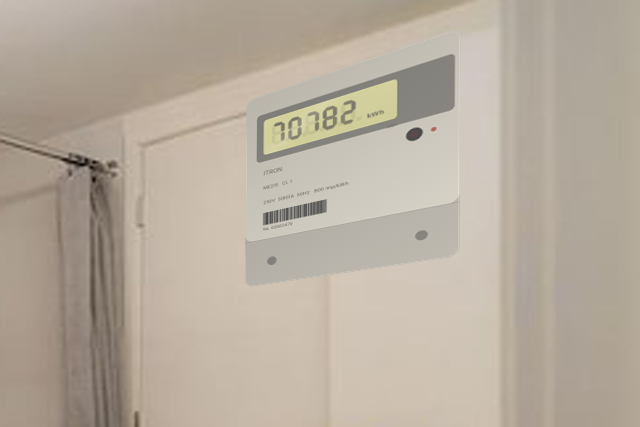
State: **70782** kWh
